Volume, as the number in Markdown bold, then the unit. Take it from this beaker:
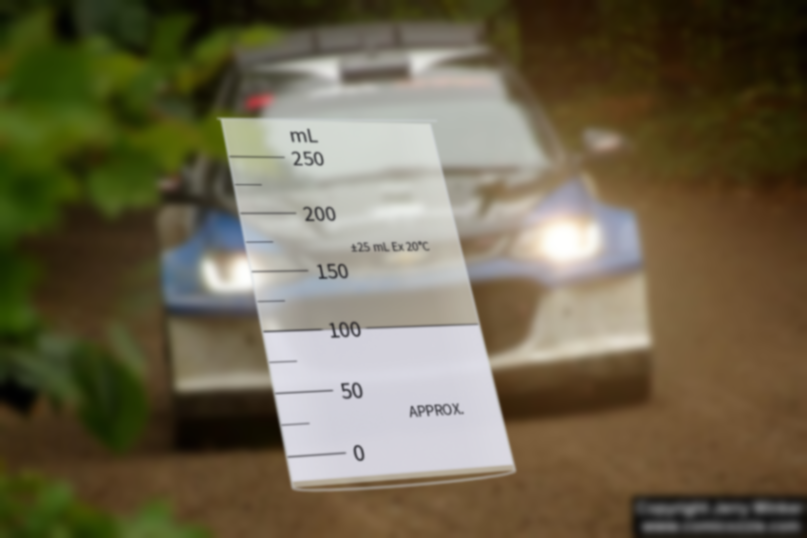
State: **100** mL
